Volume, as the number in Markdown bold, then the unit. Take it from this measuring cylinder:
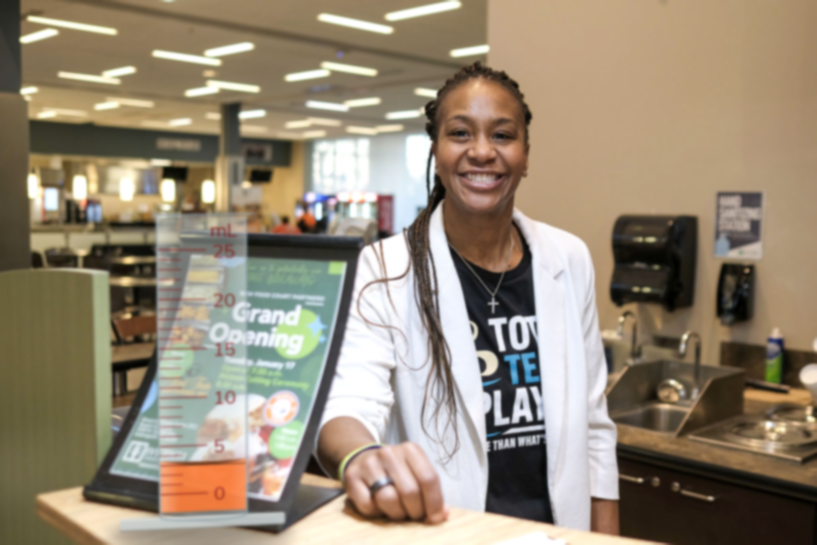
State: **3** mL
